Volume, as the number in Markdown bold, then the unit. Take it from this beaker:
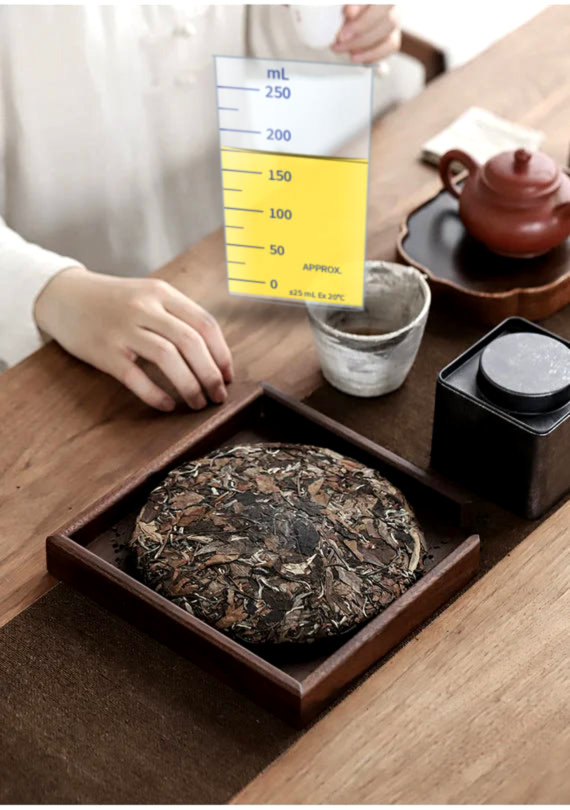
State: **175** mL
